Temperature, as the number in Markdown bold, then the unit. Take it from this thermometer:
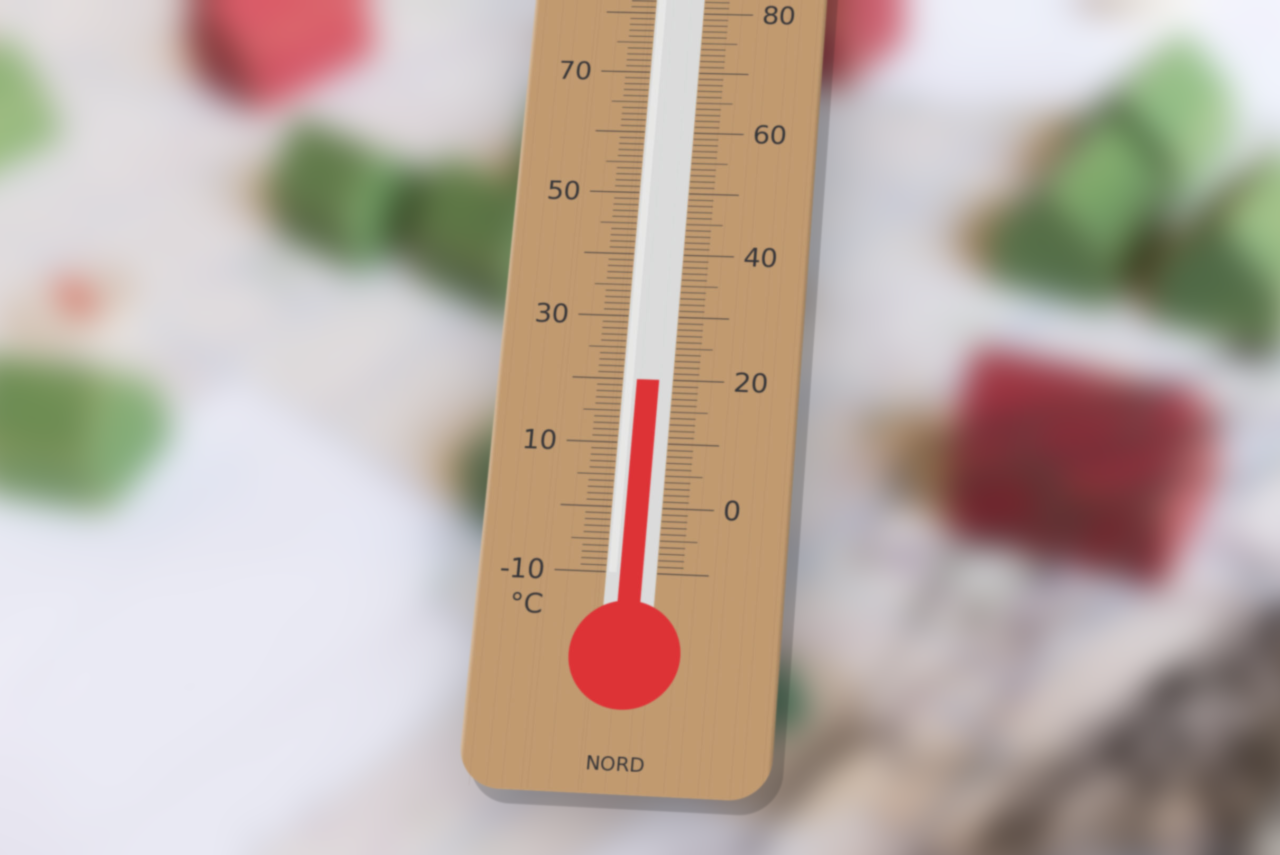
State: **20** °C
